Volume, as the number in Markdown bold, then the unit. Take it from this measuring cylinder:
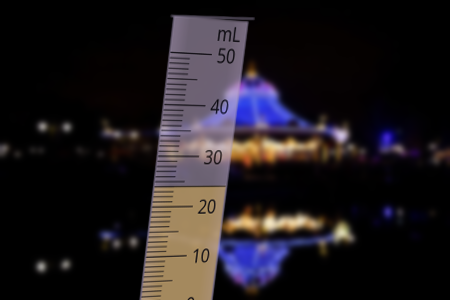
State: **24** mL
